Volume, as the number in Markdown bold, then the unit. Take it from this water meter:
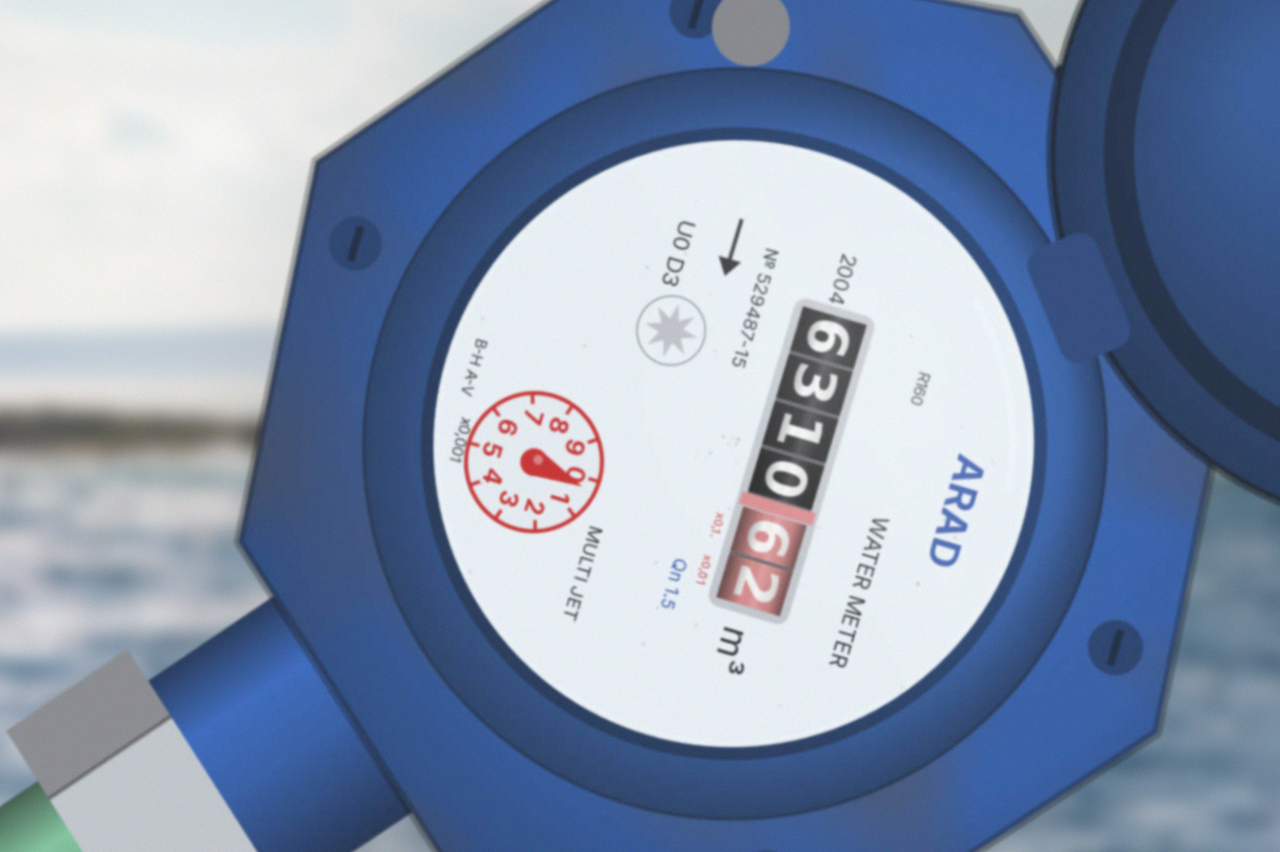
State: **6310.620** m³
